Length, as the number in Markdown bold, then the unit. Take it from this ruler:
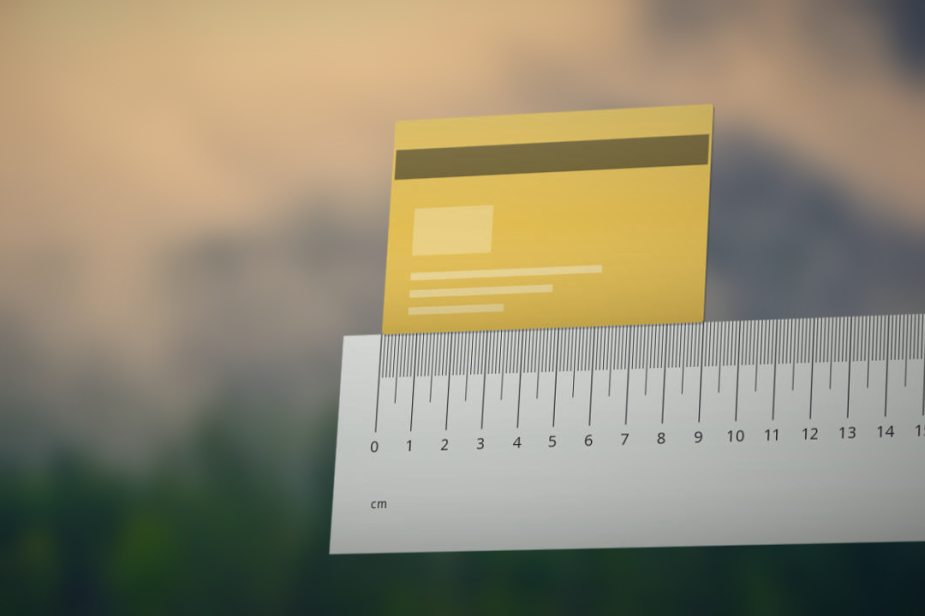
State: **9** cm
